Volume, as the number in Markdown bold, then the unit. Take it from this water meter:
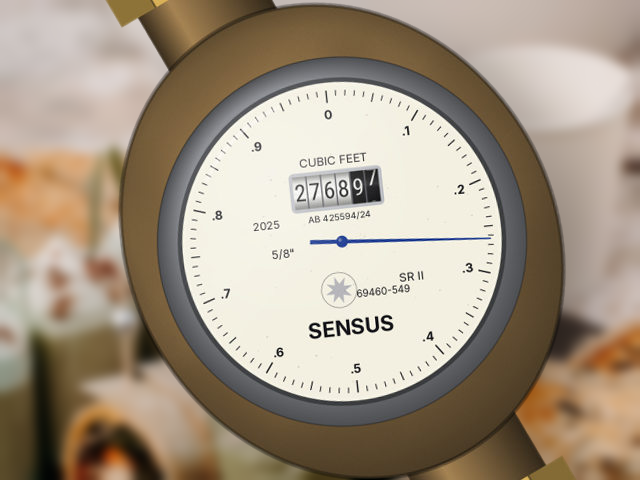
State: **276897.26** ft³
